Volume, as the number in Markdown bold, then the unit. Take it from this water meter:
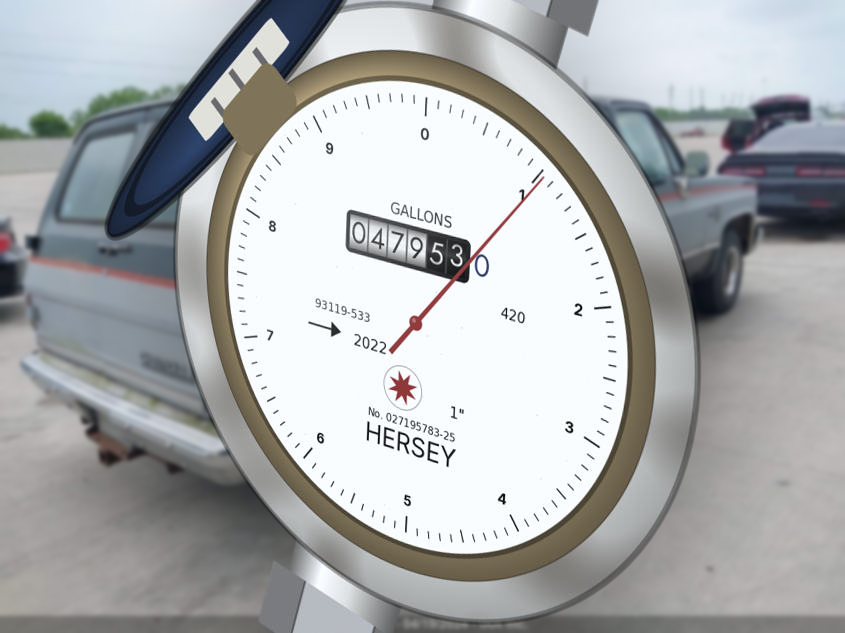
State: **479531.0** gal
